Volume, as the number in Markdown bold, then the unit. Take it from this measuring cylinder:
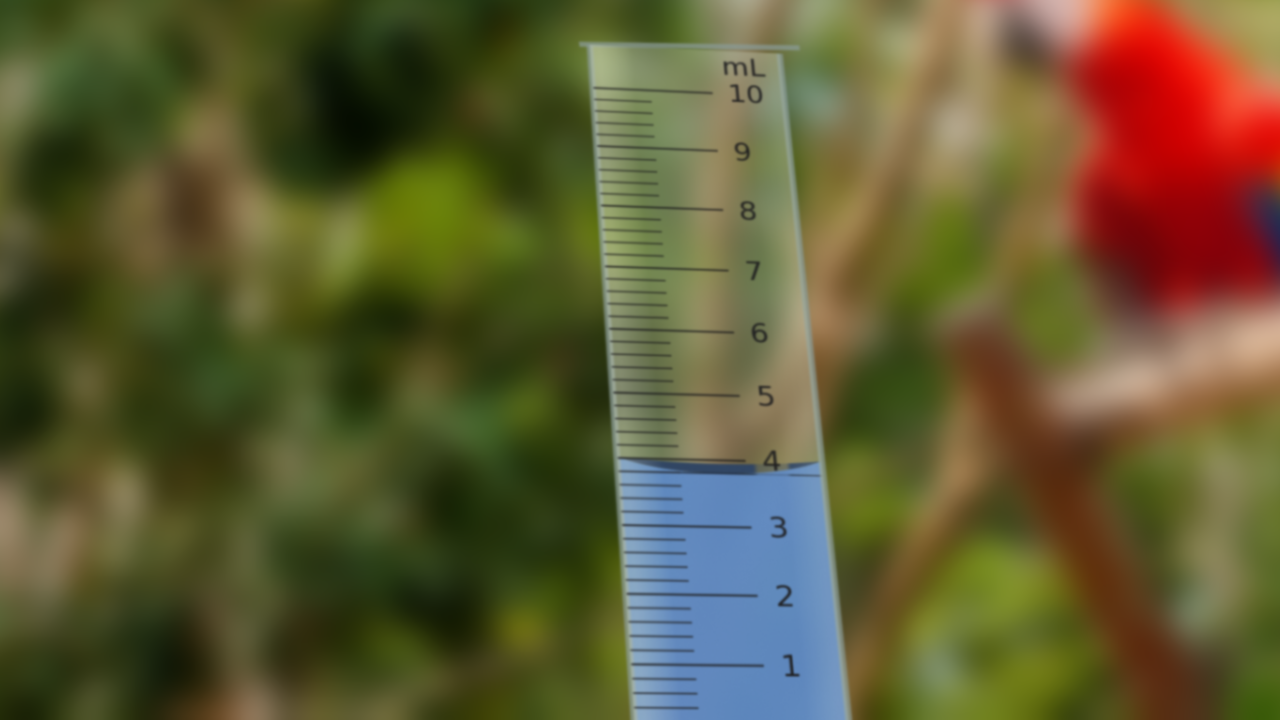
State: **3.8** mL
